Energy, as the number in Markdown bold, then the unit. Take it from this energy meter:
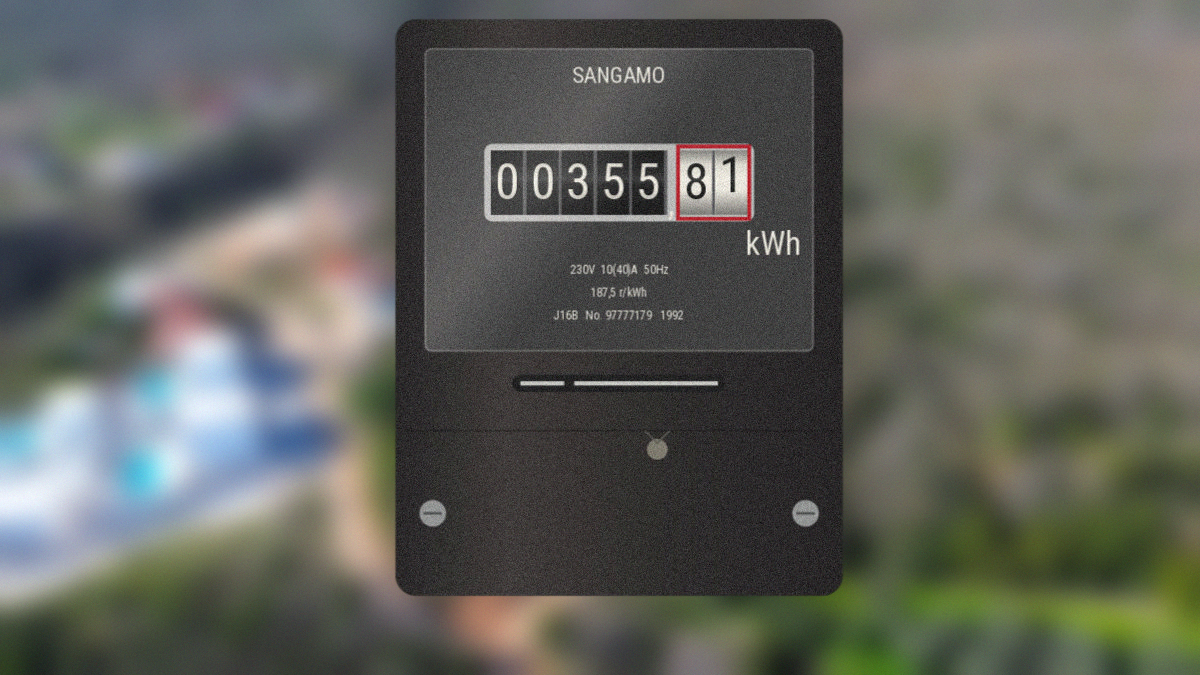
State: **355.81** kWh
